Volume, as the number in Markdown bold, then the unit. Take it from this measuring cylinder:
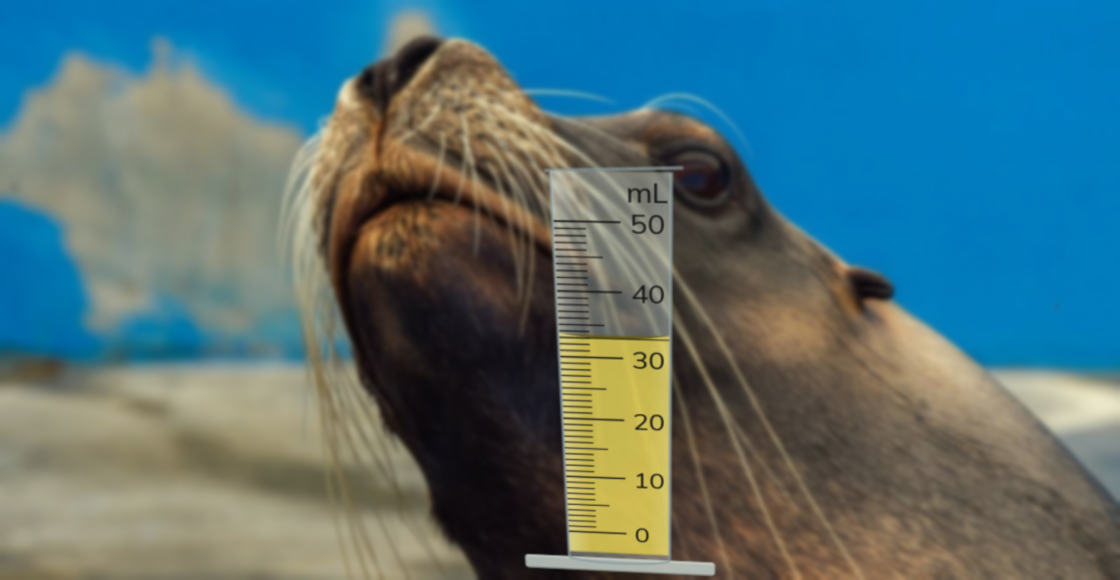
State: **33** mL
